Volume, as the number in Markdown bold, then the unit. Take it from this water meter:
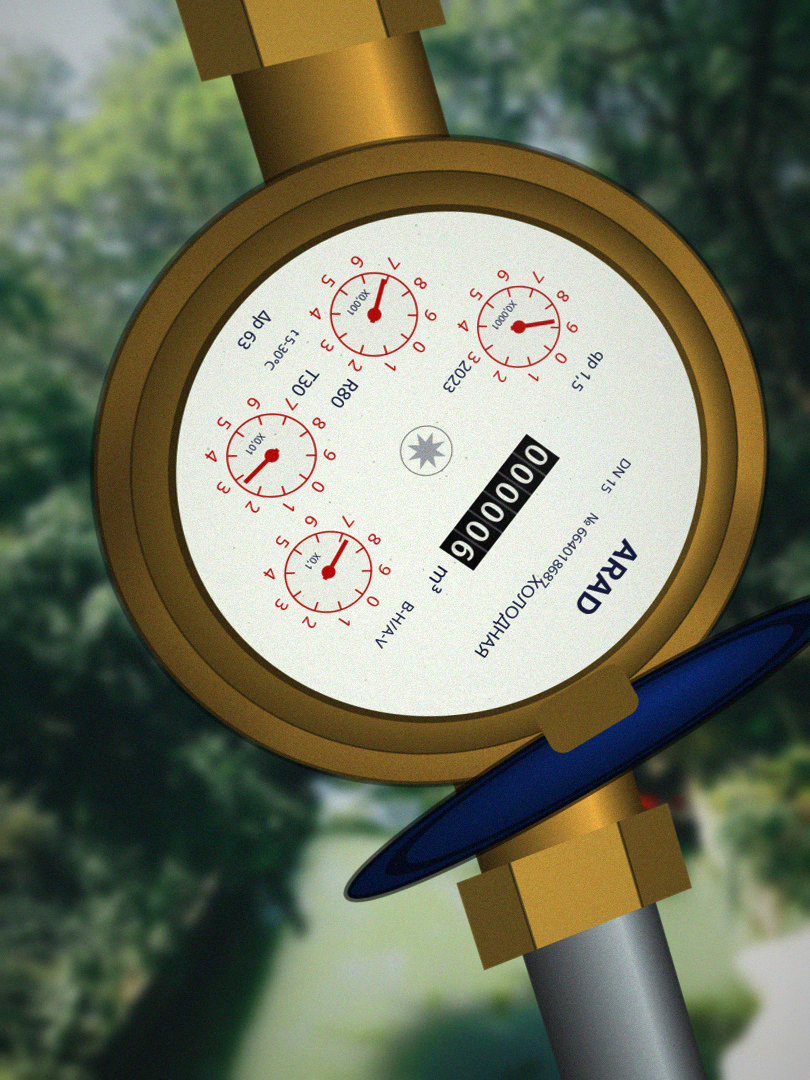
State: **6.7268** m³
